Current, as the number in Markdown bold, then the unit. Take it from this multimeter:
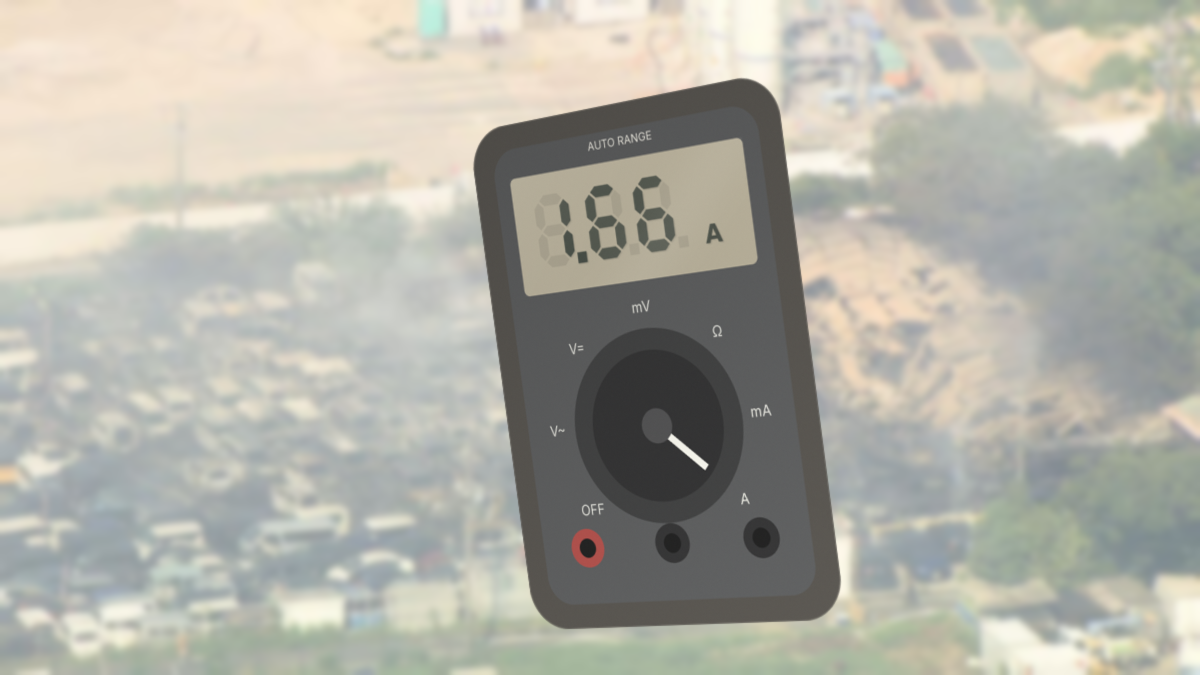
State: **1.66** A
